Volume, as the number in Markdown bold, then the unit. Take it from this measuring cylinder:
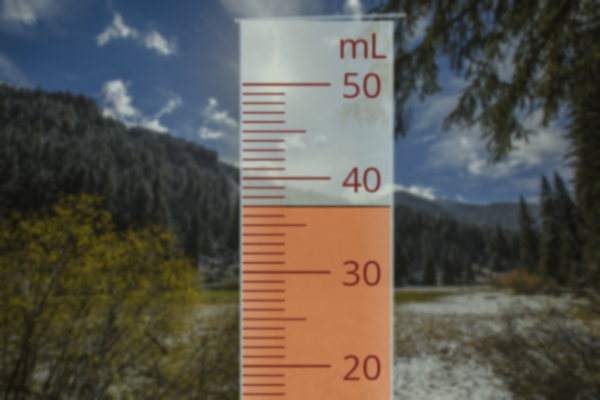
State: **37** mL
